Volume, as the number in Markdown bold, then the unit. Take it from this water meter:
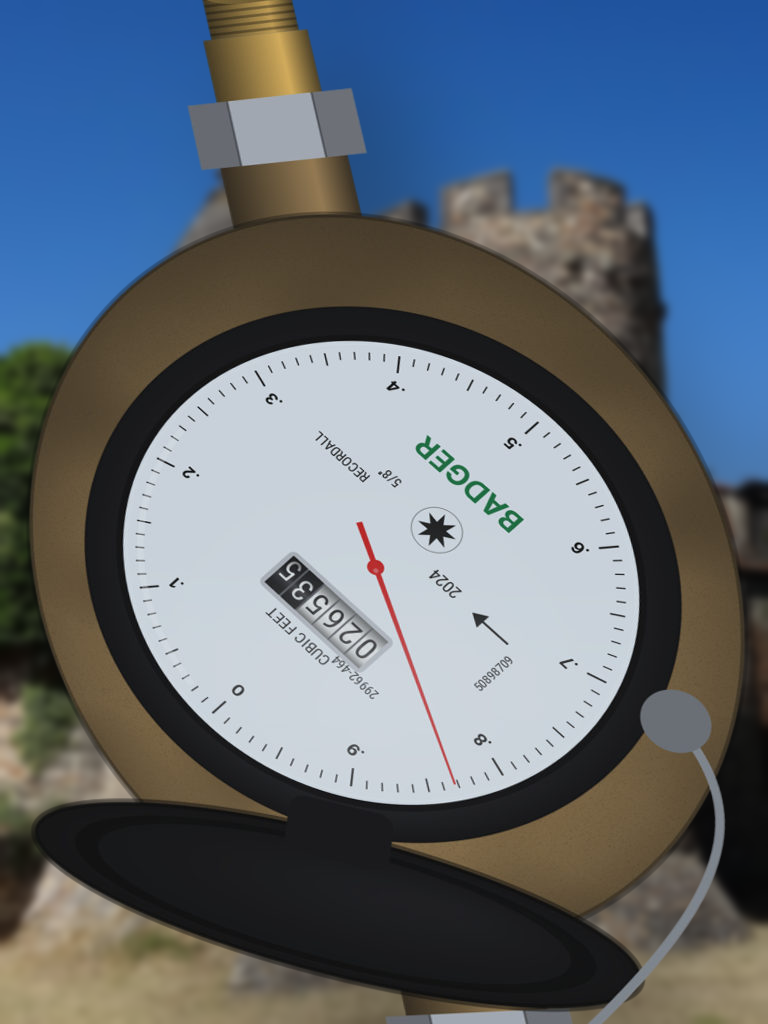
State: **26534.83** ft³
